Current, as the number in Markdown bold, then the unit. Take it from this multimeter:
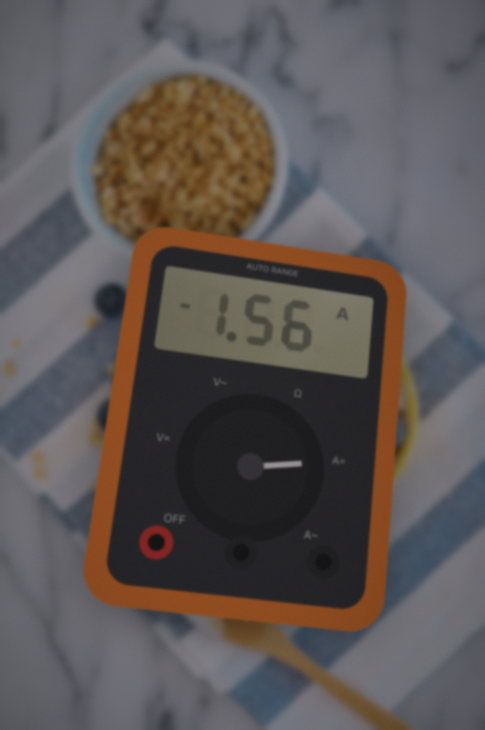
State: **-1.56** A
